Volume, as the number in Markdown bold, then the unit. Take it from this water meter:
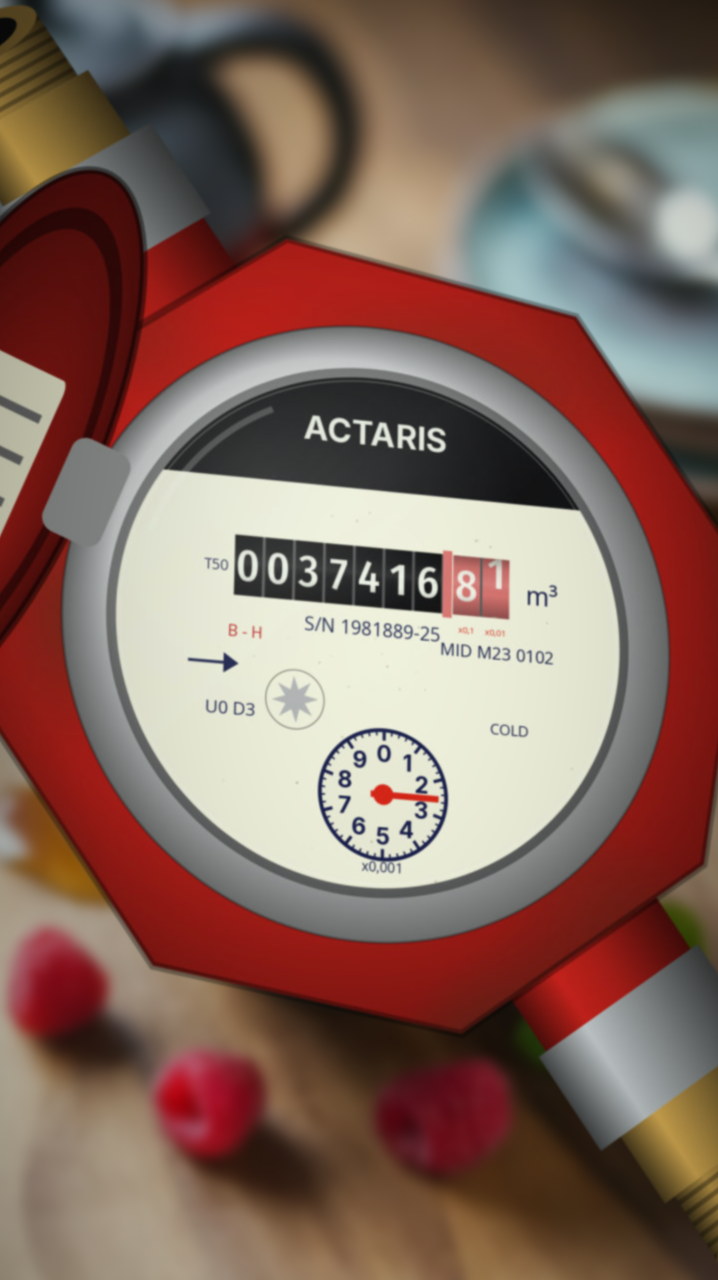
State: **37416.812** m³
